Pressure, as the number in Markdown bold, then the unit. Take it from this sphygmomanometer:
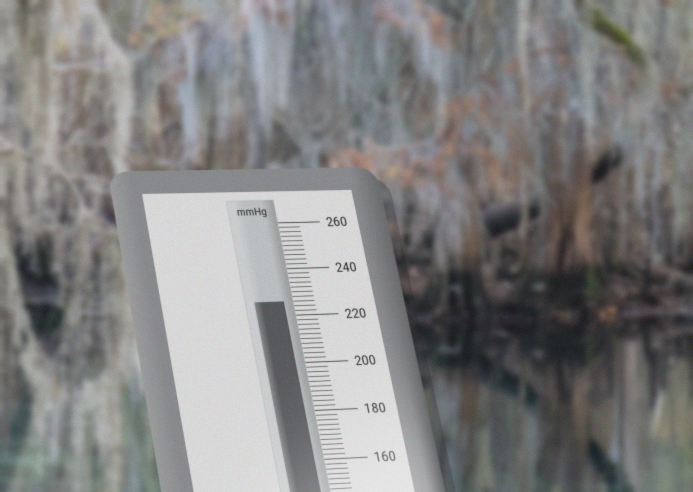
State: **226** mmHg
